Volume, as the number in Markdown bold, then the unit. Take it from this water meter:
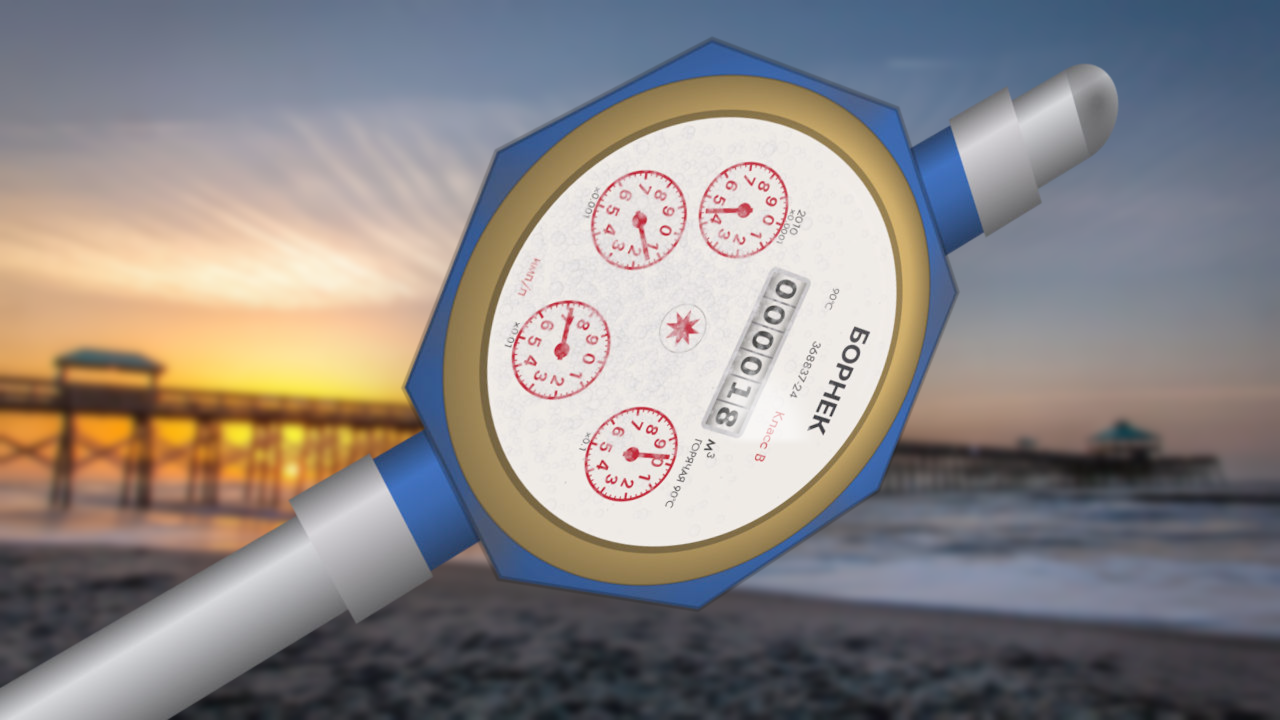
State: **17.9714** m³
